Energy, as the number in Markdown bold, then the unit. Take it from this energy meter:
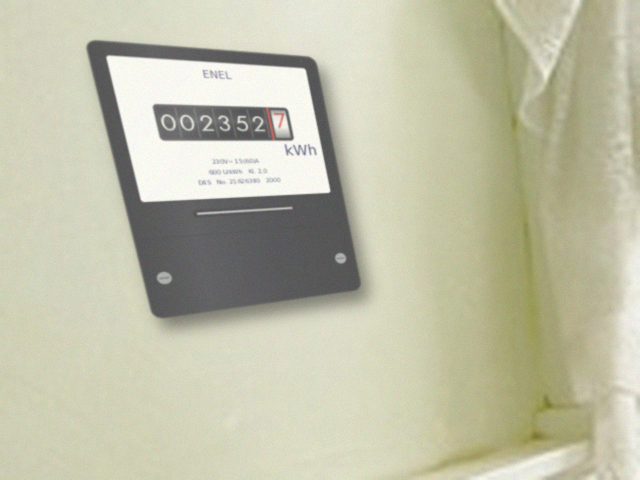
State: **2352.7** kWh
